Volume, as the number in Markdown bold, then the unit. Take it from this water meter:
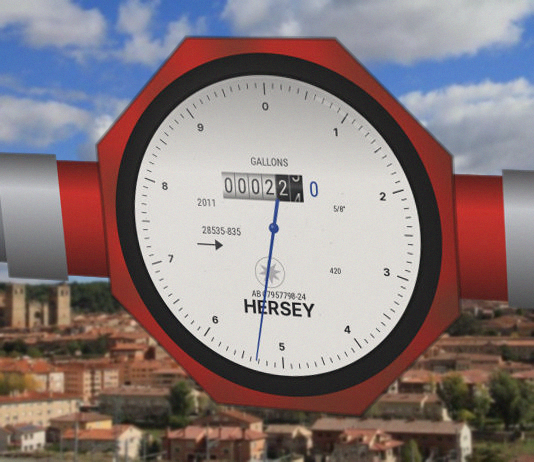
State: **2235.3** gal
